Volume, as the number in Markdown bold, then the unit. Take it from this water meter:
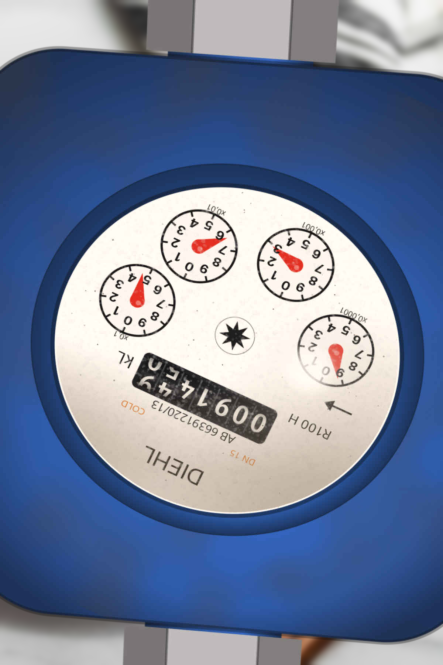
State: **91449.4629** kL
